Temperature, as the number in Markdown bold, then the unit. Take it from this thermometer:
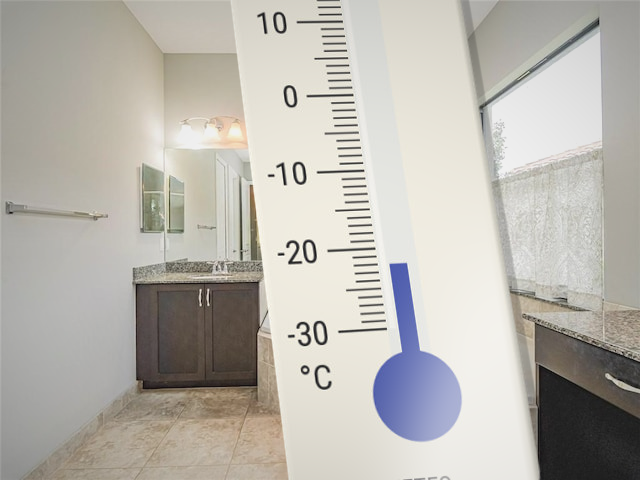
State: **-22** °C
